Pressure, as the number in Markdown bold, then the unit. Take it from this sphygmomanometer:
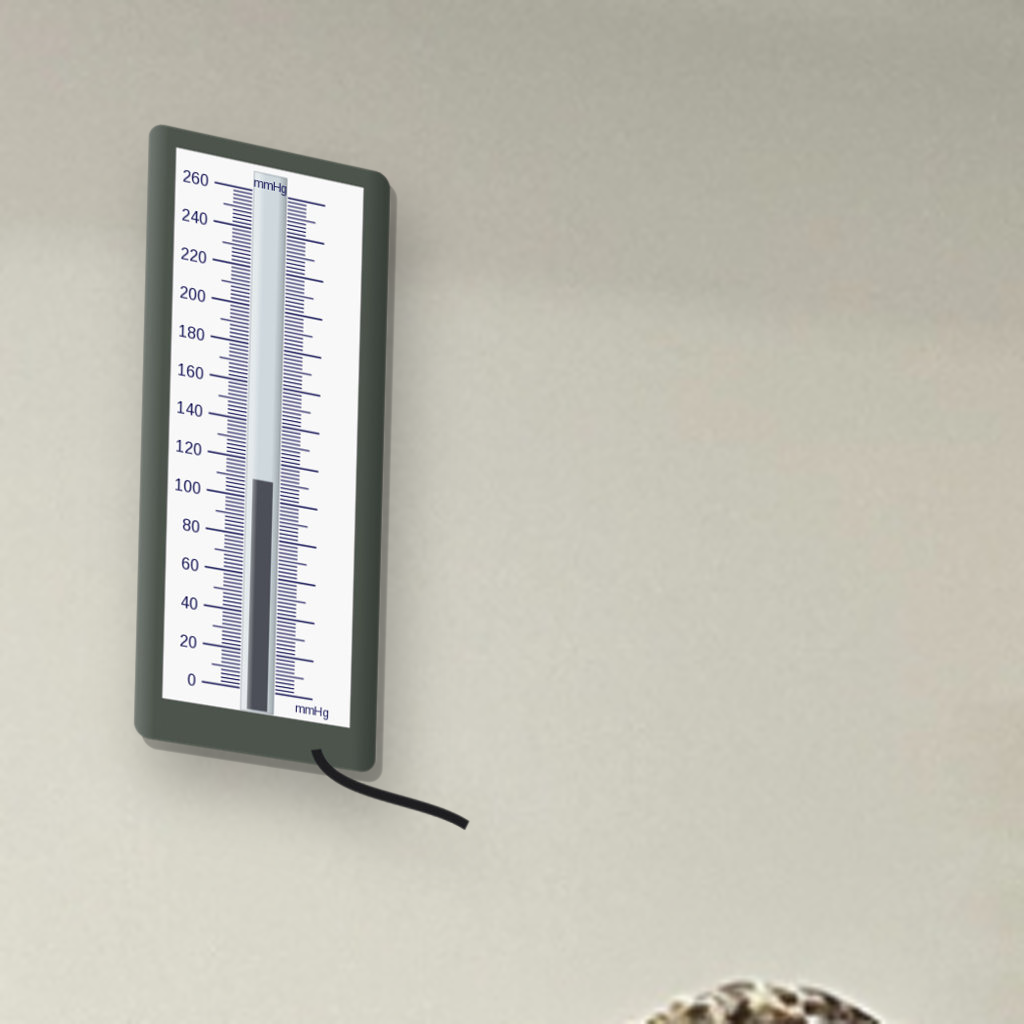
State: **110** mmHg
